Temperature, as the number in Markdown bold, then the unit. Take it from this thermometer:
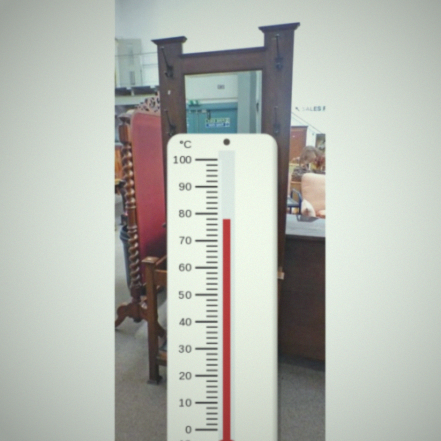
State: **78** °C
